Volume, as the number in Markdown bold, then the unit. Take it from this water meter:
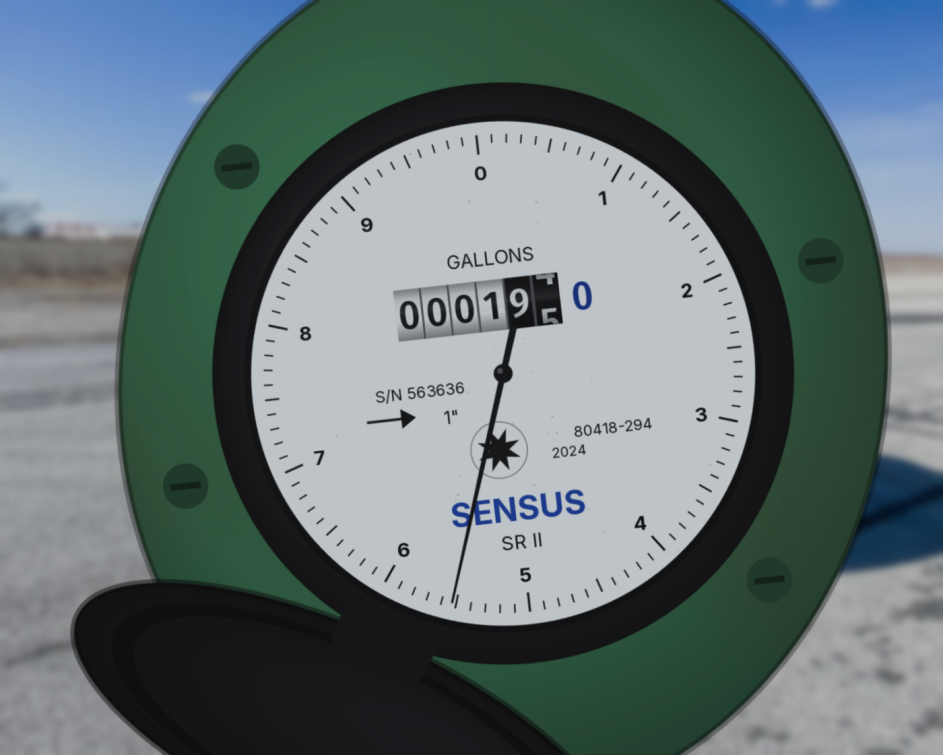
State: **1945.5** gal
